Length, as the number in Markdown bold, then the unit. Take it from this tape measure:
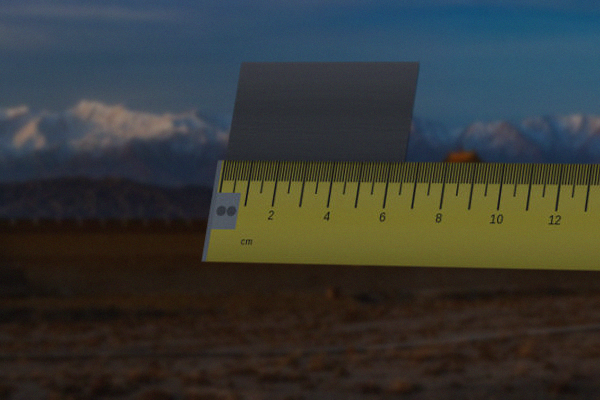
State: **6.5** cm
